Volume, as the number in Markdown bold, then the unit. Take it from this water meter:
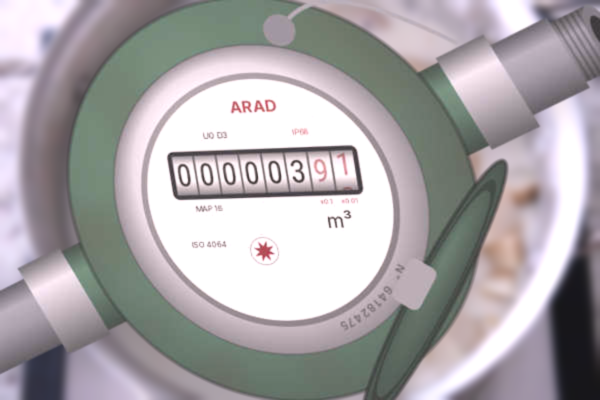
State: **3.91** m³
